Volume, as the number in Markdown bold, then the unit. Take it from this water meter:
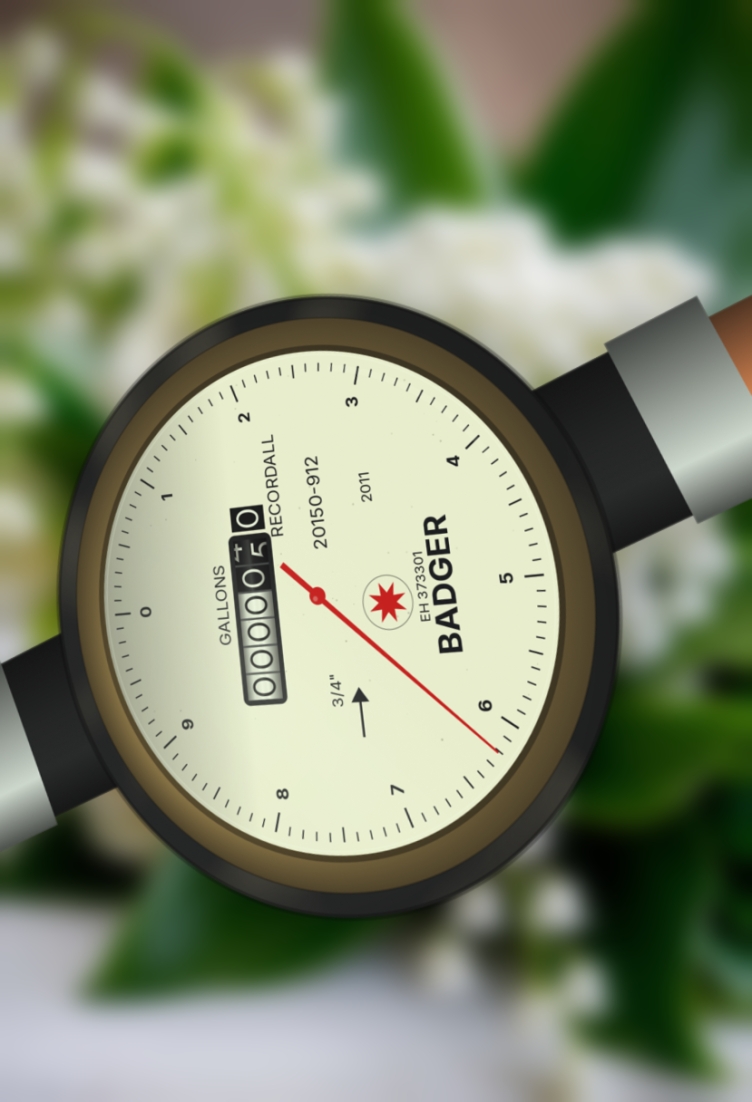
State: **46.2** gal
